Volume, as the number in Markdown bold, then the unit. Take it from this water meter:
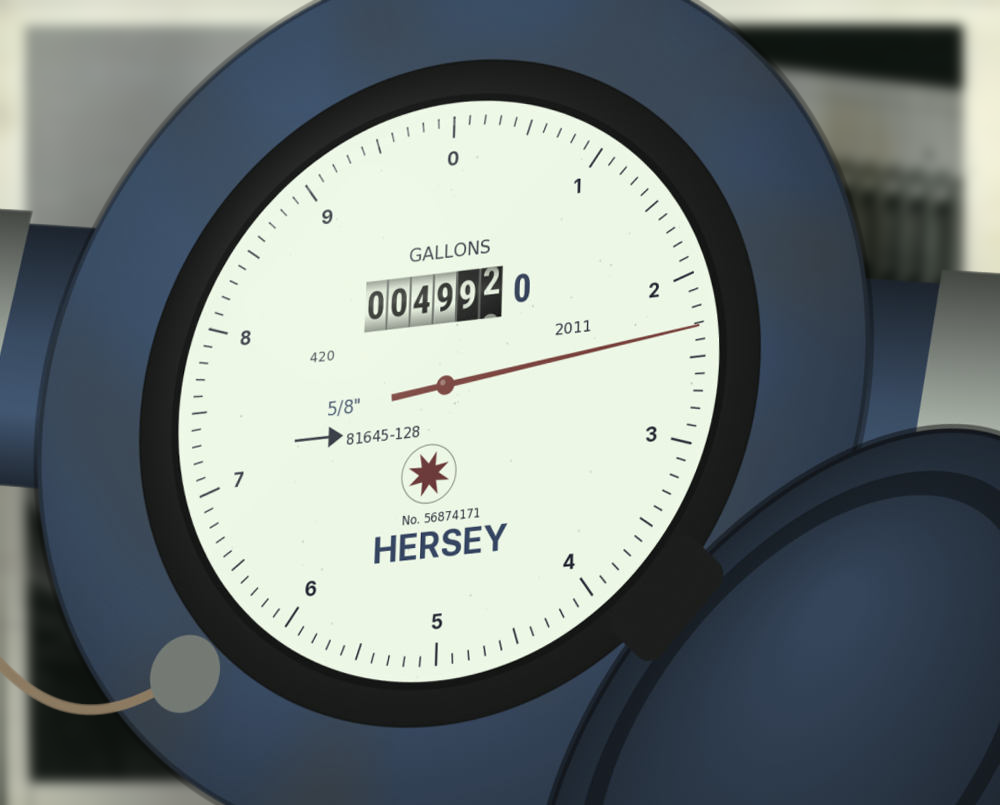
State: **49922.3** gal
